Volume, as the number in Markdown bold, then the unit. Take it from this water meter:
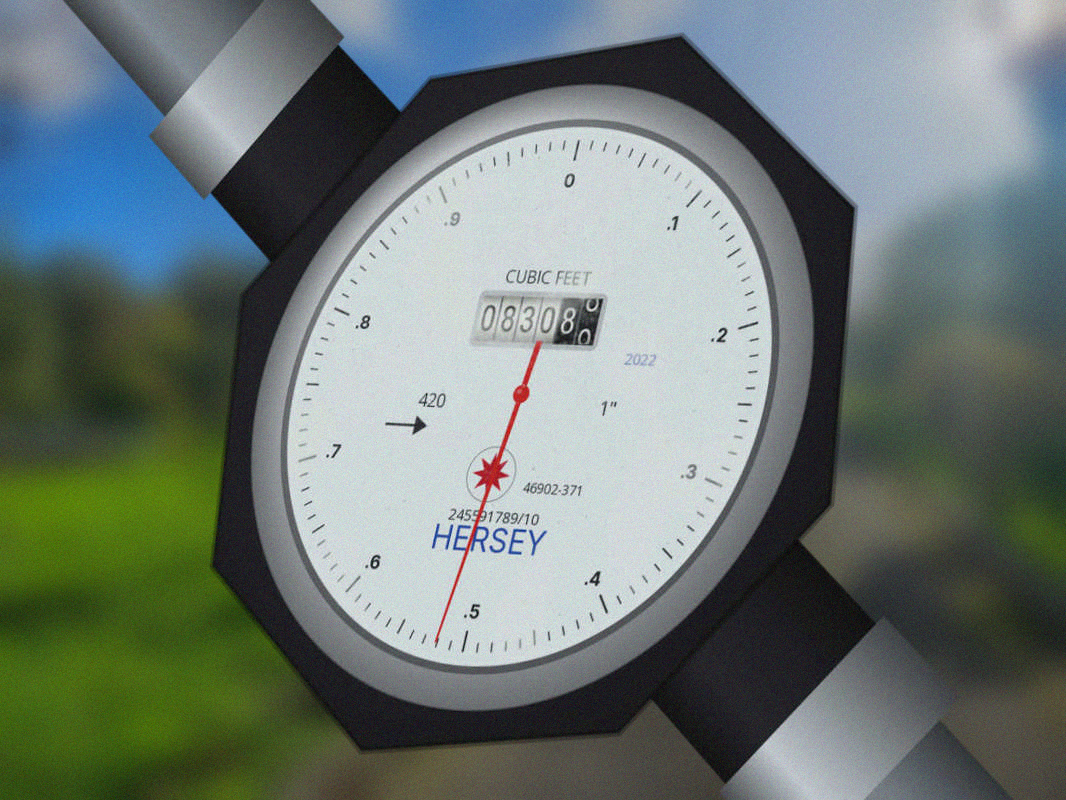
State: **83088.52** ft³
